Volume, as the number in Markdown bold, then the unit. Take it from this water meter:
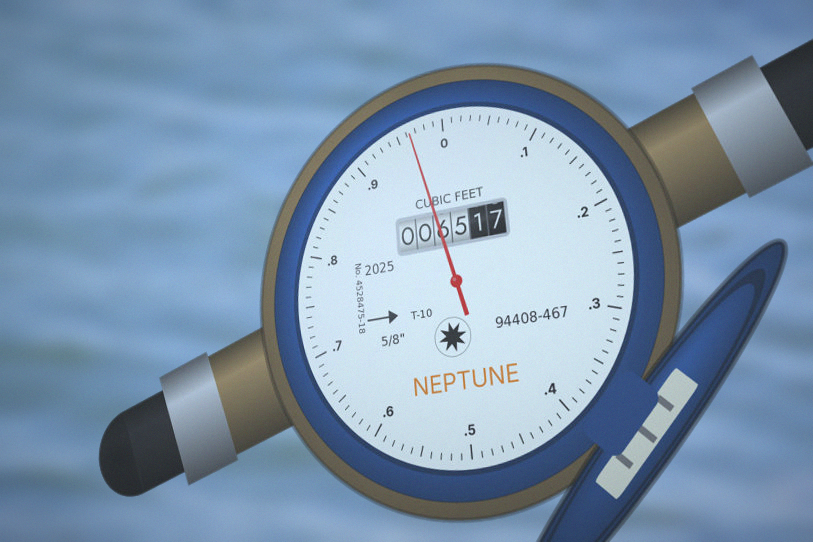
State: **6516.96** ft³
